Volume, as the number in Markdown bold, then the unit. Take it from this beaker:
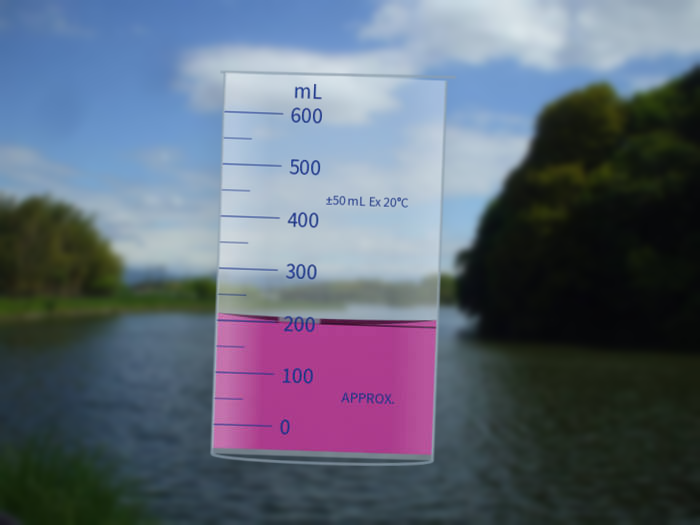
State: **200** mL
